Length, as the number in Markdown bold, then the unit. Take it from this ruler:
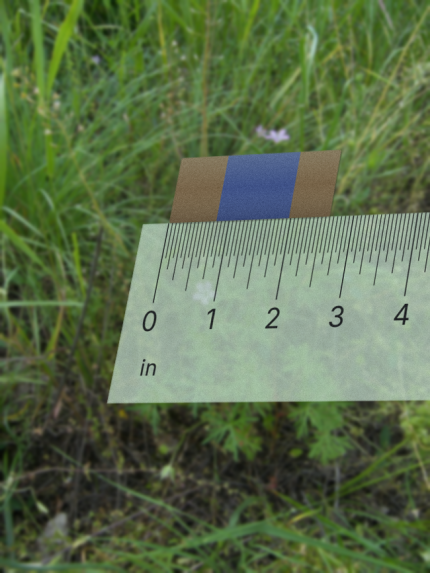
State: **2.625** in
